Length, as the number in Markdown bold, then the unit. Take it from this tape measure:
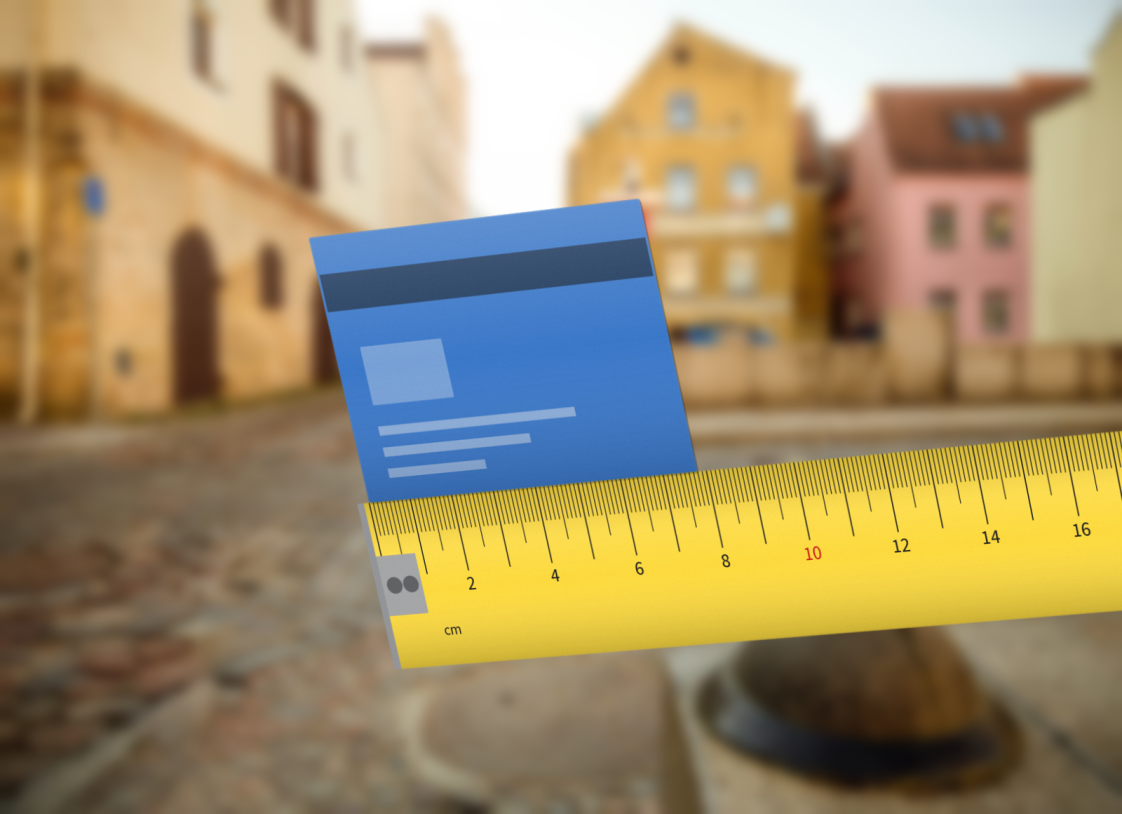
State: **7.8** cm
